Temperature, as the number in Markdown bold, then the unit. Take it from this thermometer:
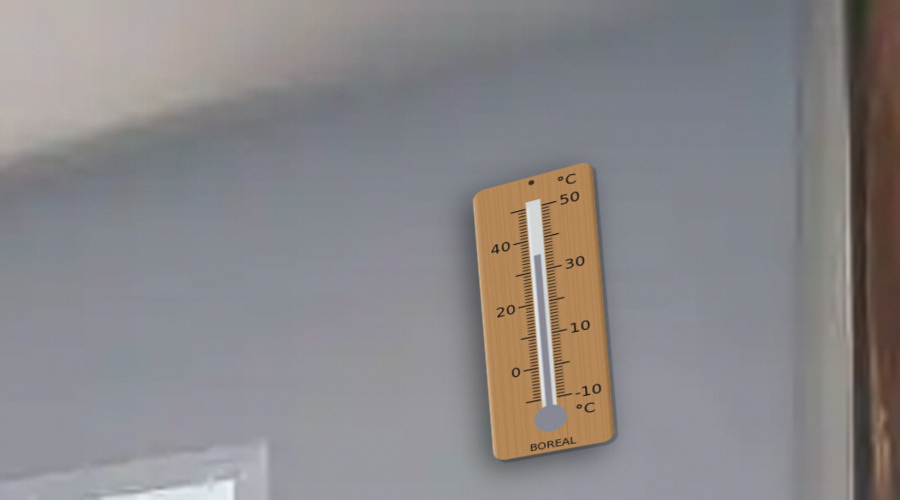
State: **35** °C
